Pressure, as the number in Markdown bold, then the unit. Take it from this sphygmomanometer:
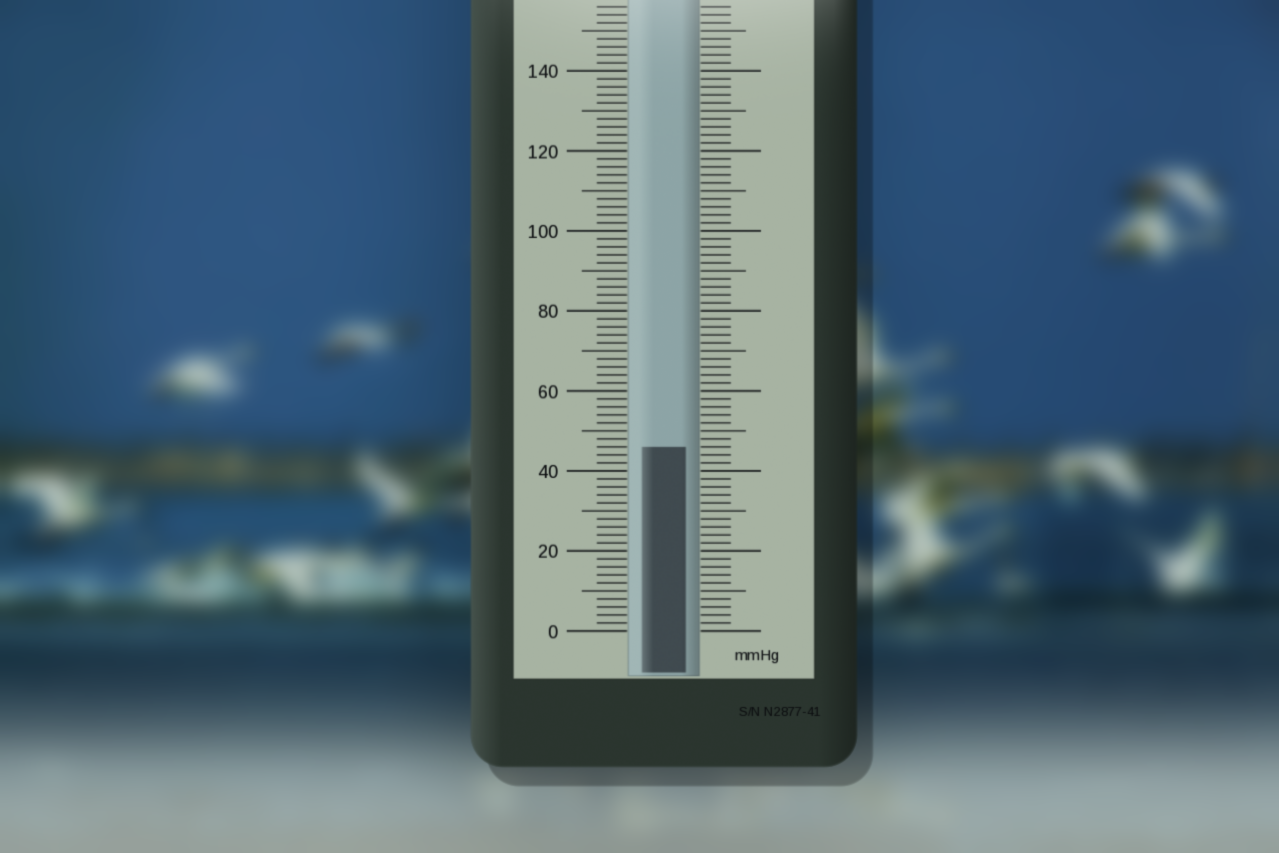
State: **46** mmHg
